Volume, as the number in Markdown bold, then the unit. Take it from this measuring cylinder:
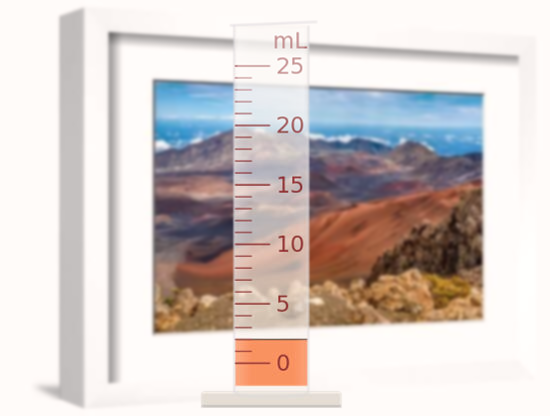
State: **2** mL
